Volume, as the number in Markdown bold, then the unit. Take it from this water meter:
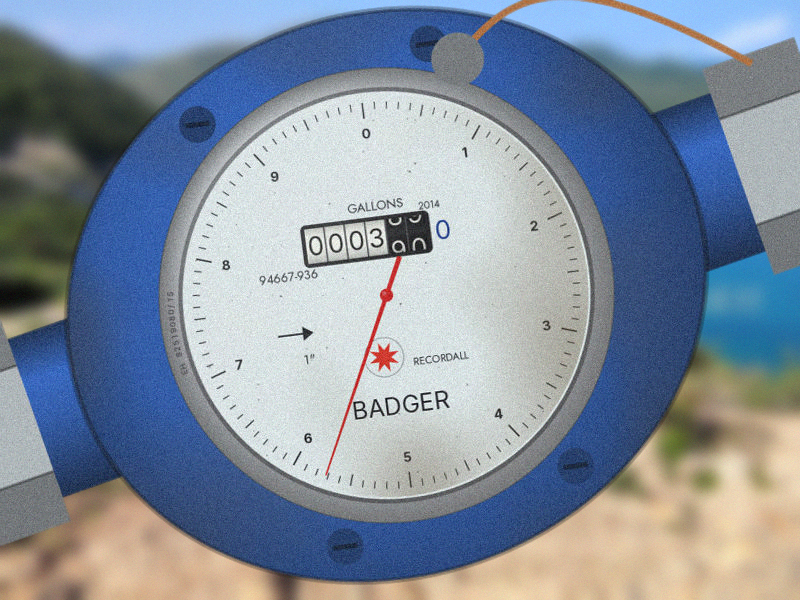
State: **3895.7** gal
